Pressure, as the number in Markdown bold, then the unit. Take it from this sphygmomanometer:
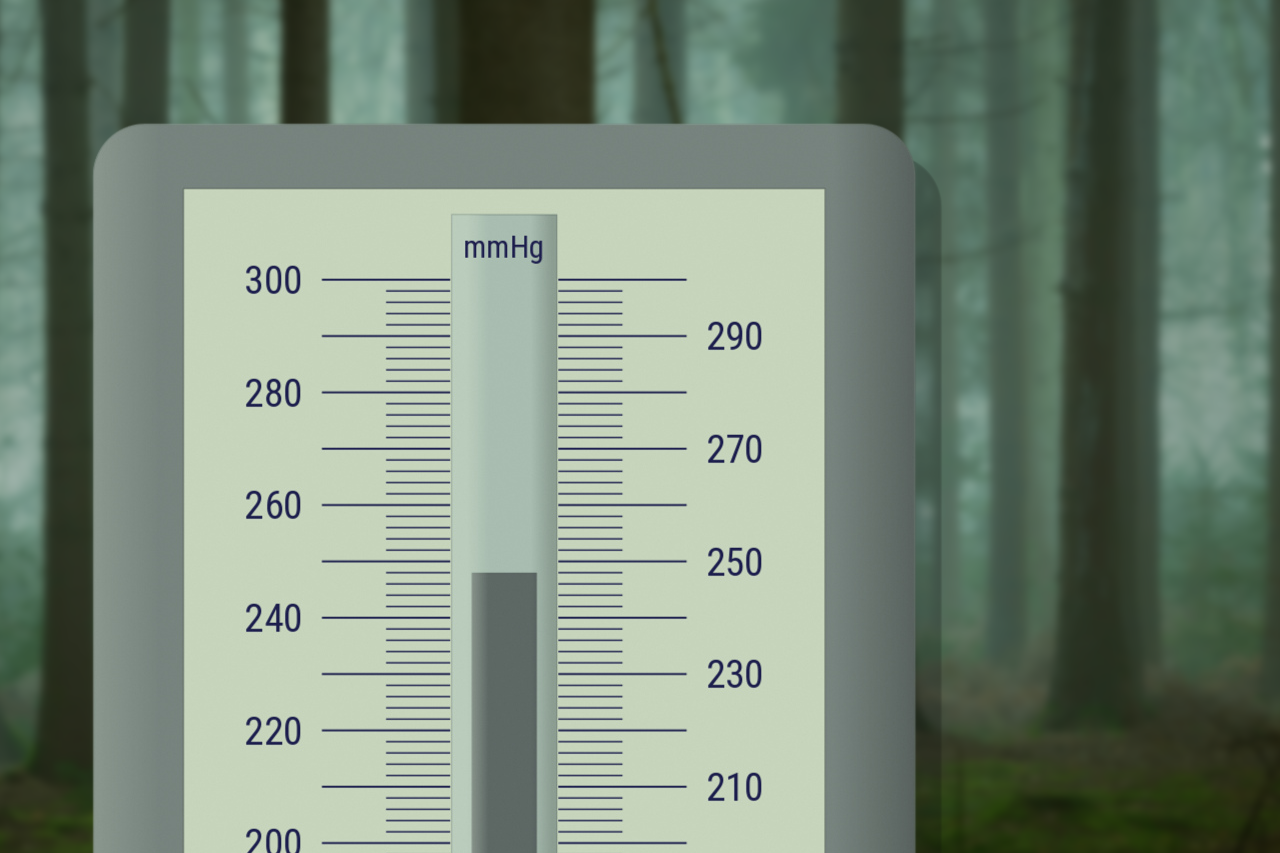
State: **248** mmHg
